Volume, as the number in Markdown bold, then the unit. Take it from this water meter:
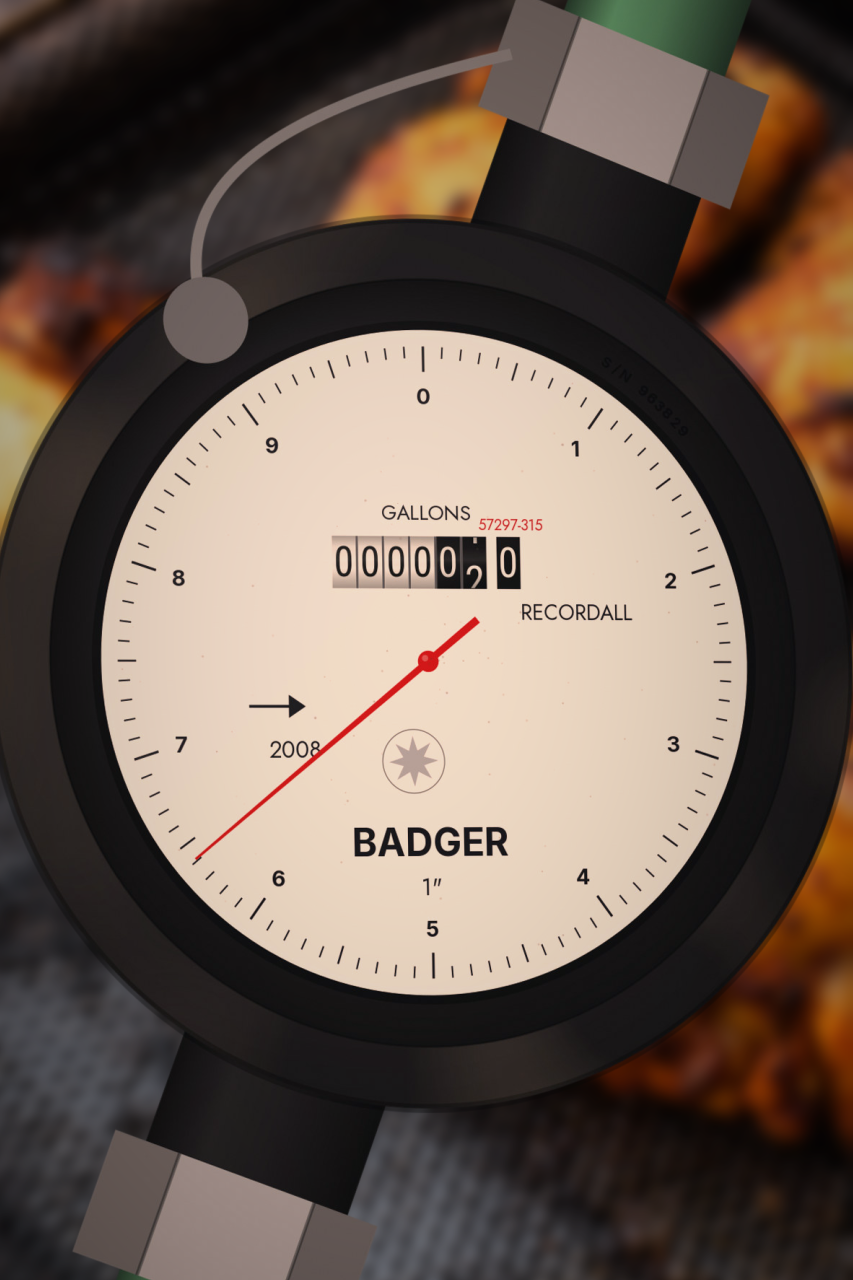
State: **16.4** gal
